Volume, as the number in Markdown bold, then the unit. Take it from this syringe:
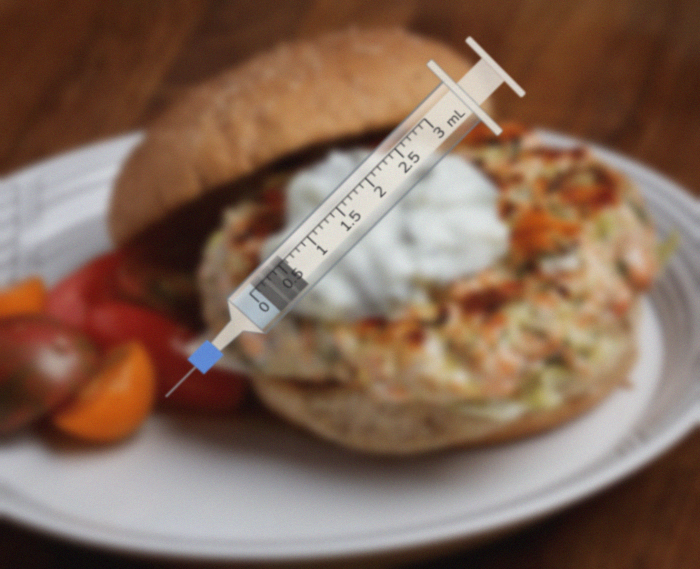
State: **0.1** mL
